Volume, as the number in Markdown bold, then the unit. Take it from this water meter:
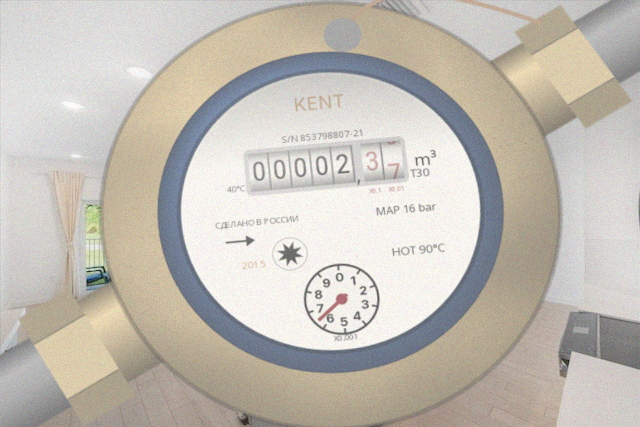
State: **2.366** m³
